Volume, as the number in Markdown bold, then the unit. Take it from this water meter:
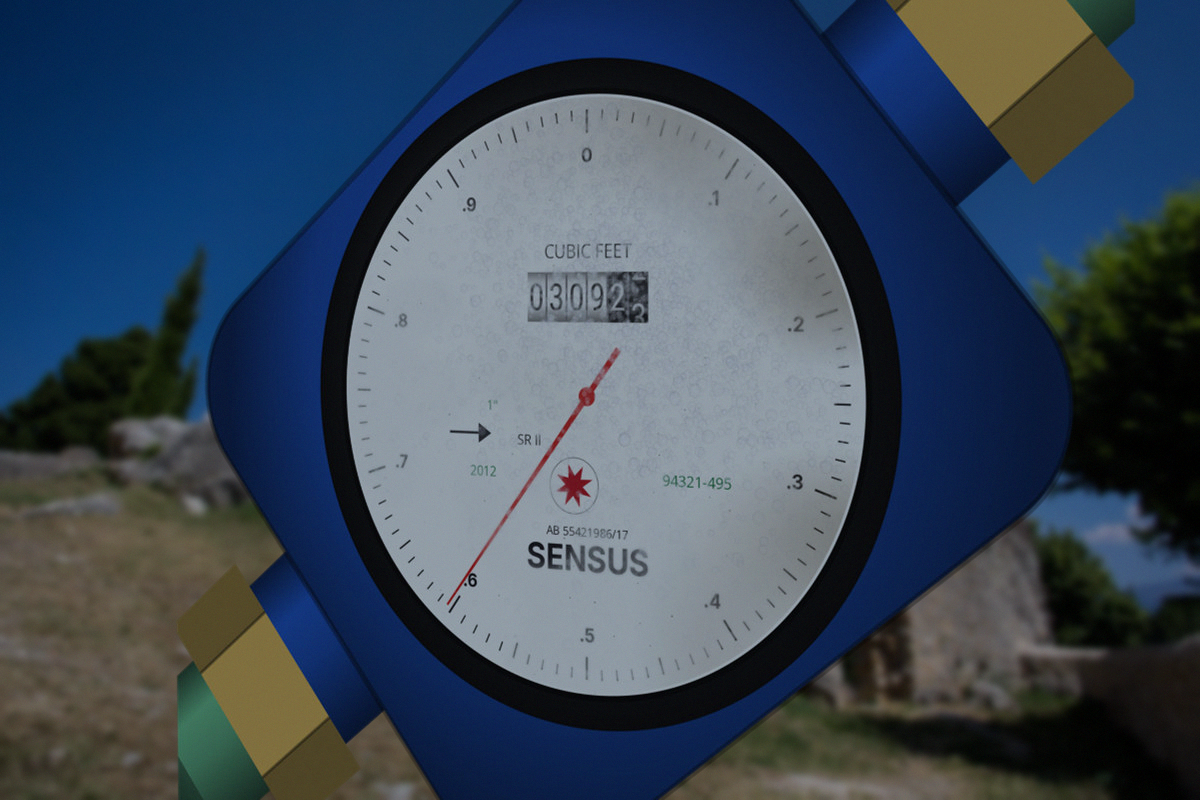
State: **30922.60** ft³
